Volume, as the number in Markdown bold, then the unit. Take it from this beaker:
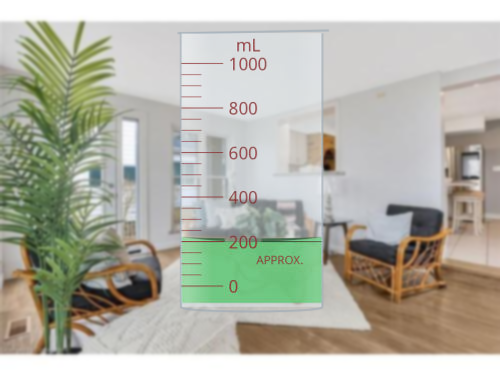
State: **200** mL
